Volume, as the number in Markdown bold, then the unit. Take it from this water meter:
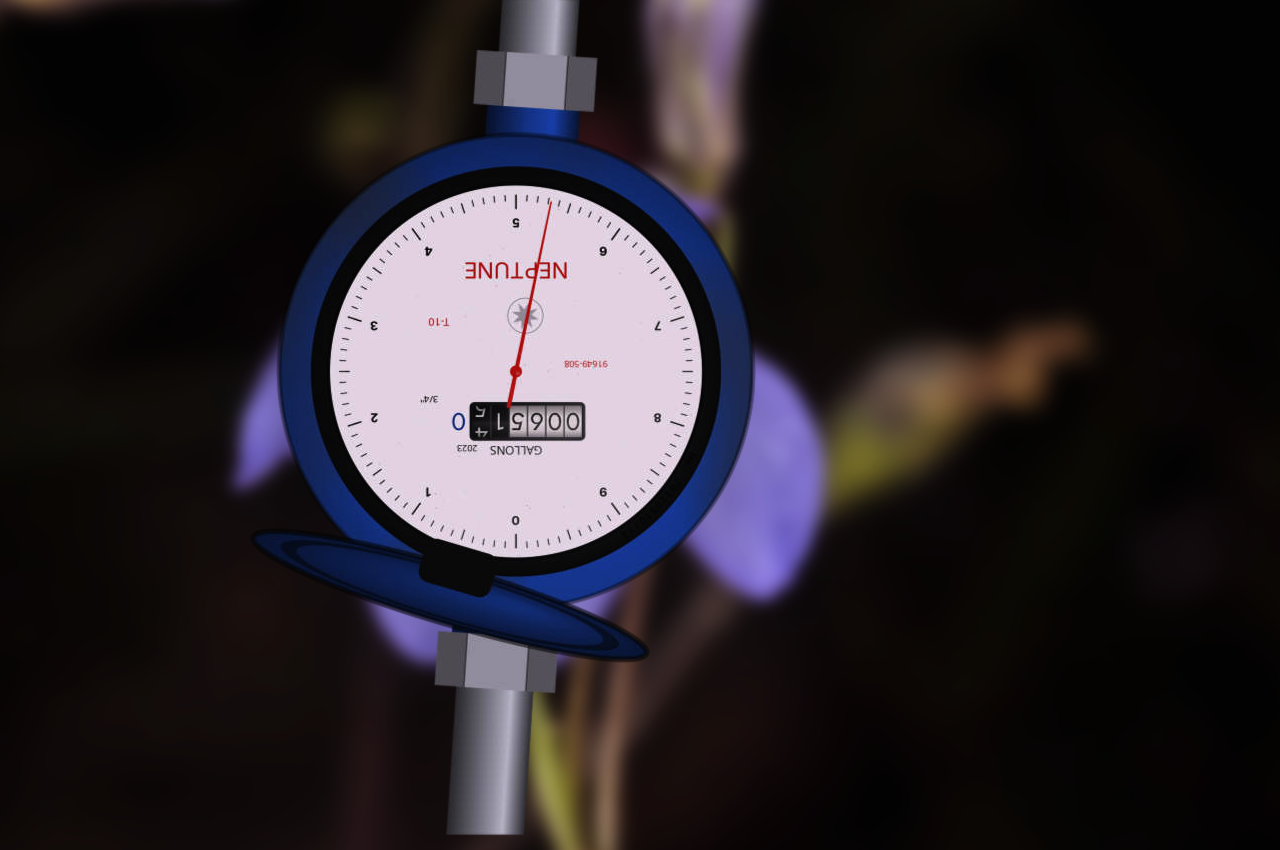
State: **65145.3** gal
